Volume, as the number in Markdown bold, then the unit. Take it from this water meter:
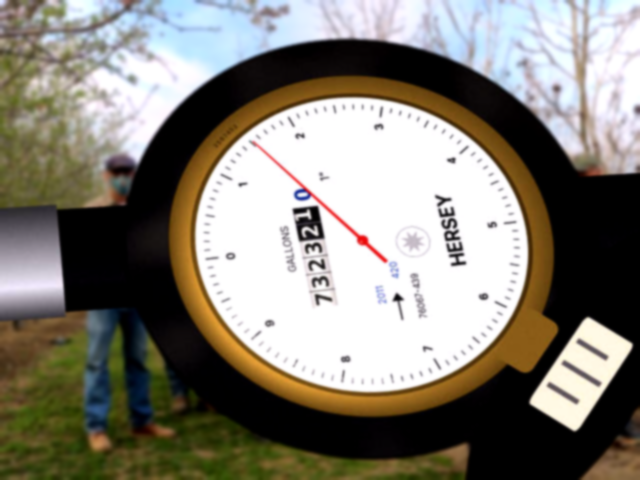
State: **7323211.5** gal
